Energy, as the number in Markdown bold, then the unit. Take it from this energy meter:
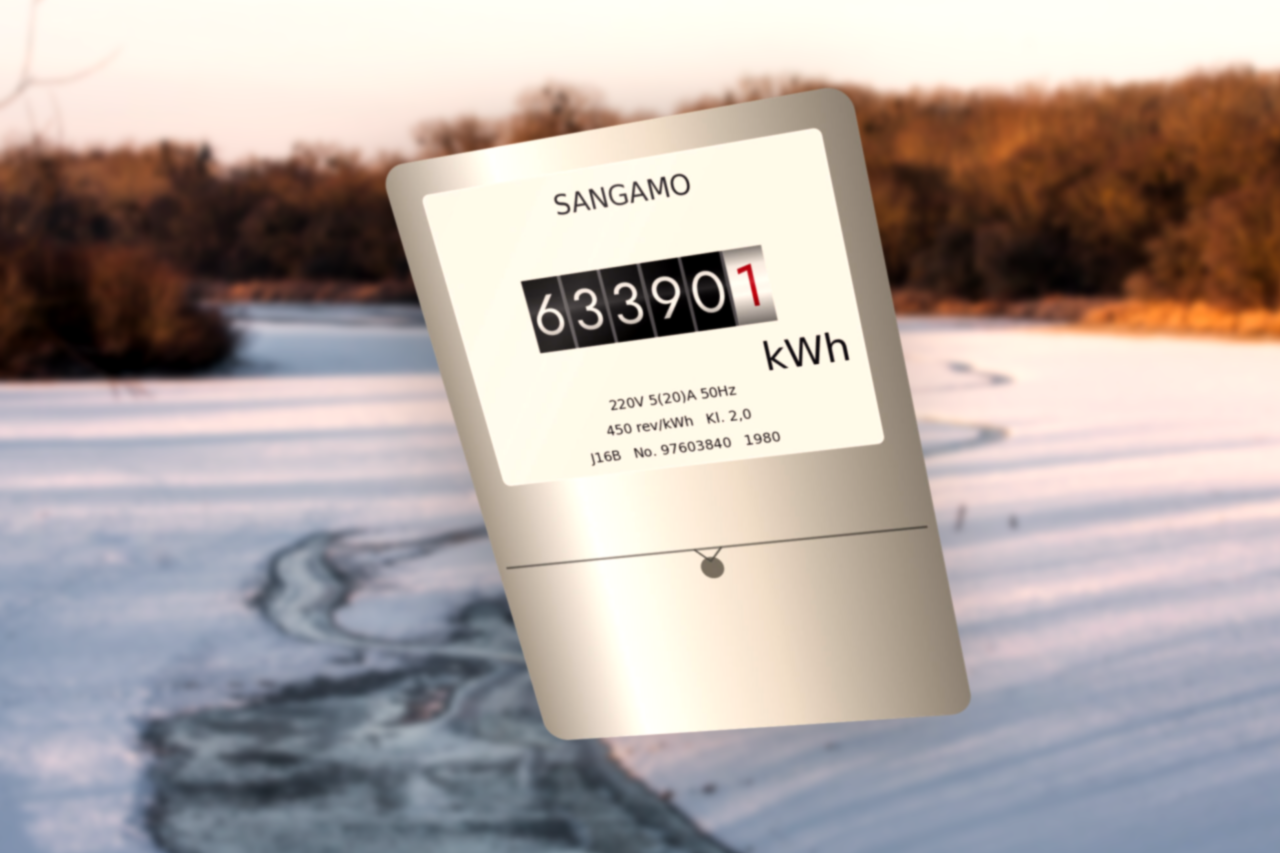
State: **63390.1** kWh
